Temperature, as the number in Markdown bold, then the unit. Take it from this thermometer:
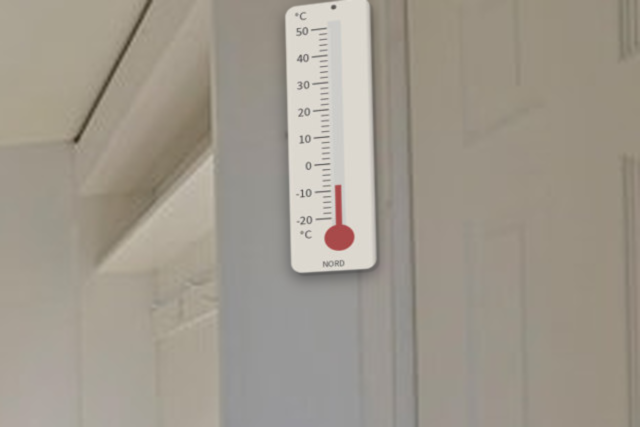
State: **-8** °C
